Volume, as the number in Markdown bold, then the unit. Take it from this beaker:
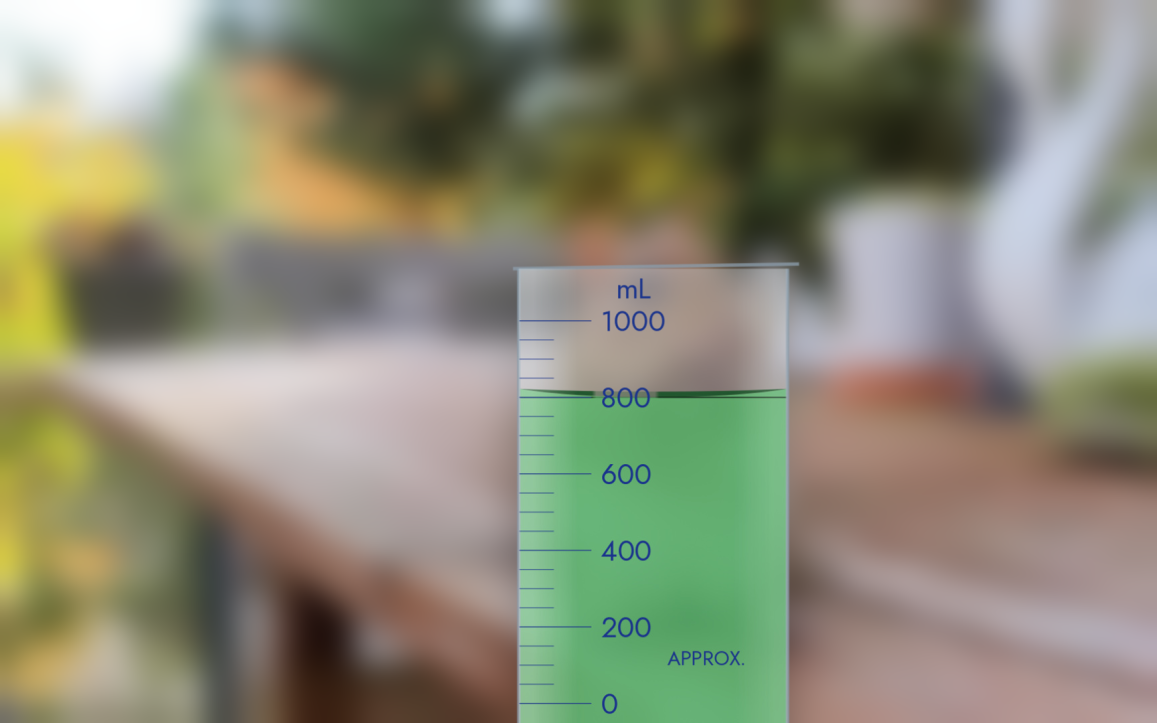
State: **800** mL
